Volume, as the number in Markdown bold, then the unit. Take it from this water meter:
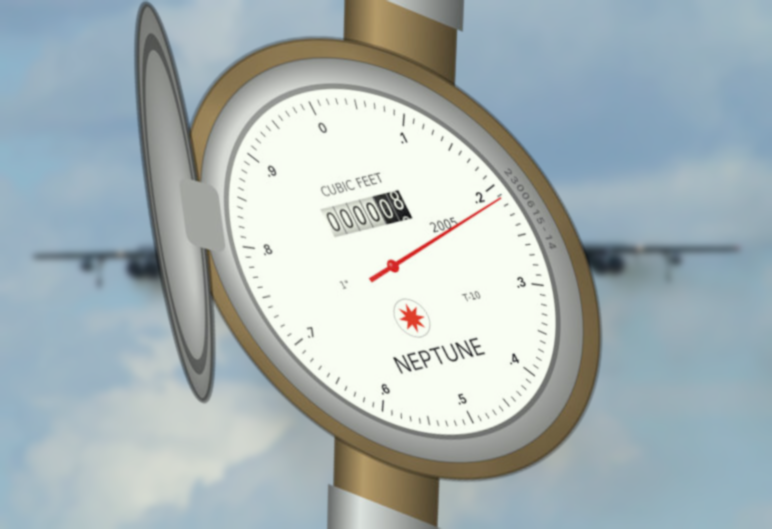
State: **8.21** ft³
